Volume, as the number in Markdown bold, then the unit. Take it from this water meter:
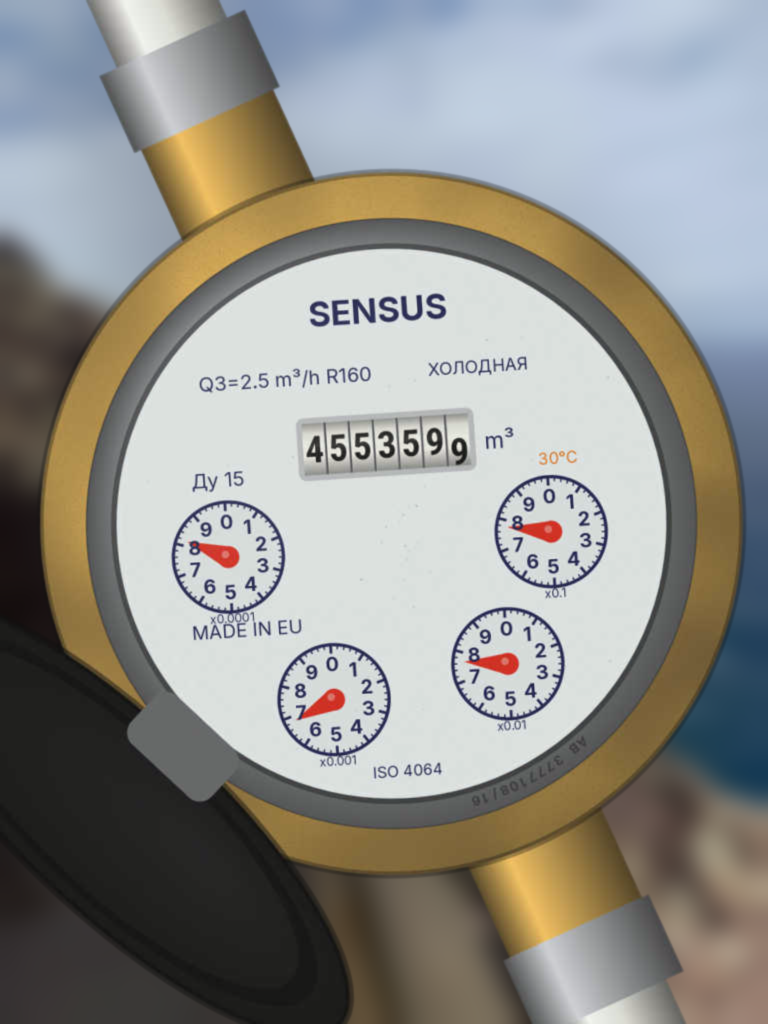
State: **4553598.7768** m³
